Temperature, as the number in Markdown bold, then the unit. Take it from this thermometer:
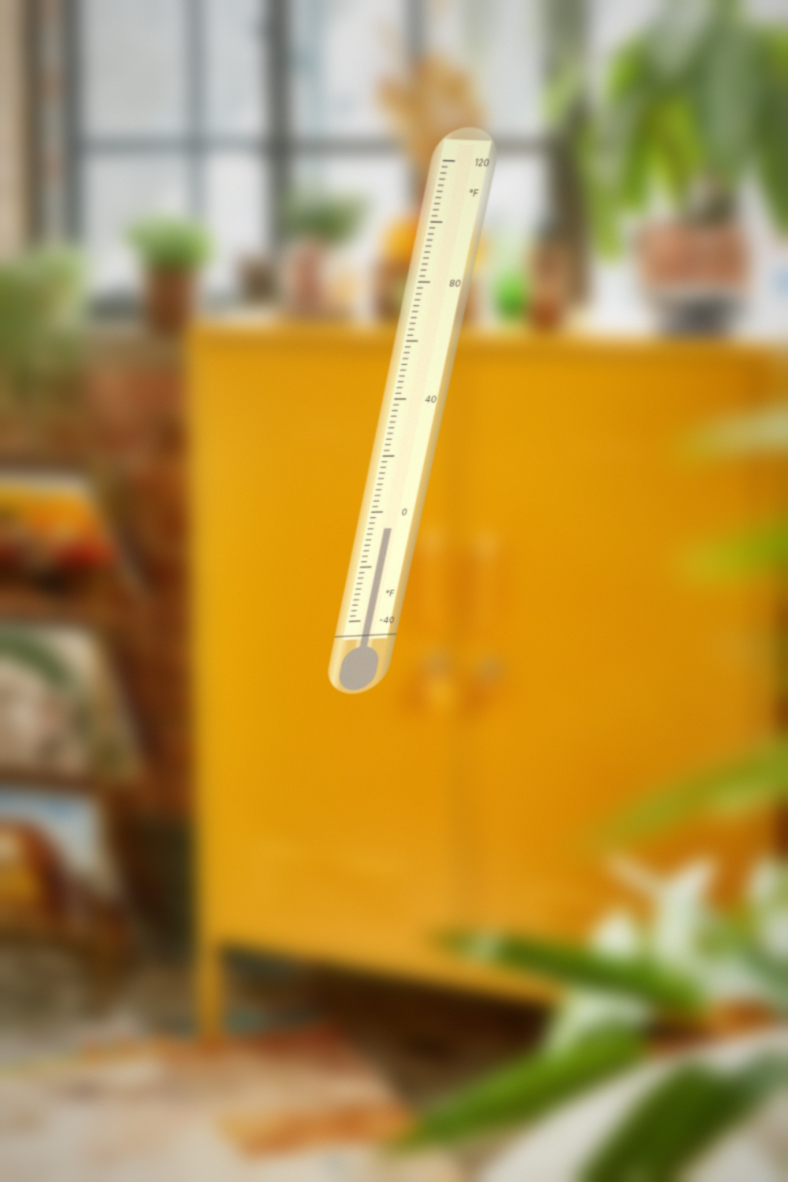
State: **-6** °F
